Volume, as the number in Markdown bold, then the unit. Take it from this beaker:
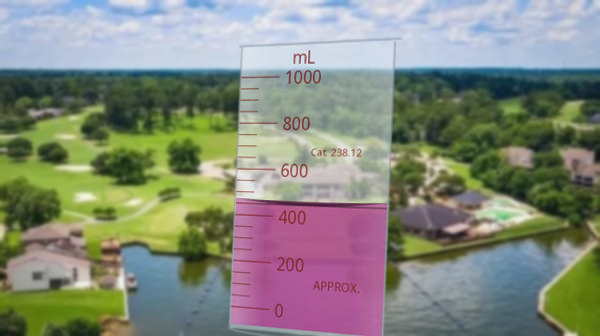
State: **450** mL
